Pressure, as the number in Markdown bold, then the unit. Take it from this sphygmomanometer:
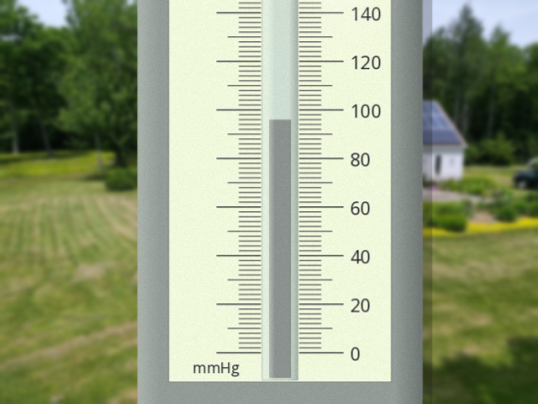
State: **96** mmHg
